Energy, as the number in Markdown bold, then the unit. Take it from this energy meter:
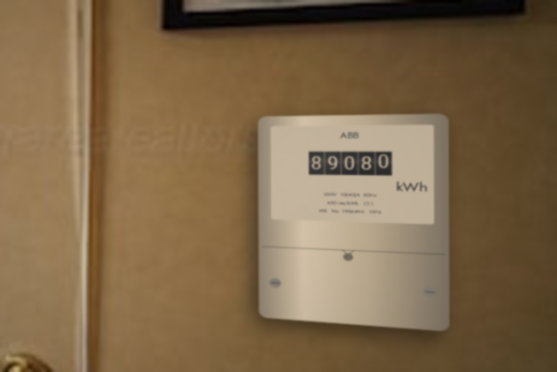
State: **89080** kWh
